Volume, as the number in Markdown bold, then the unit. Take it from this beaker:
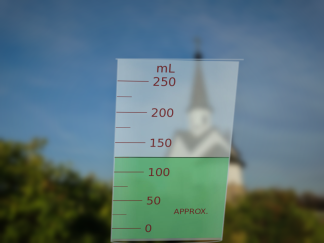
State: **125** mL
